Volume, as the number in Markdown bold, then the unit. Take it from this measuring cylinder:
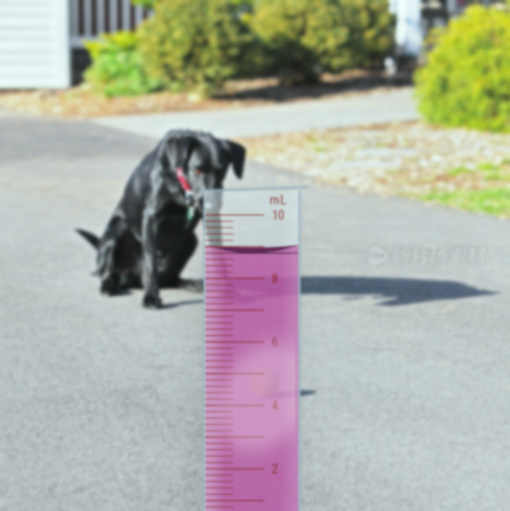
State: **8.8** mL
